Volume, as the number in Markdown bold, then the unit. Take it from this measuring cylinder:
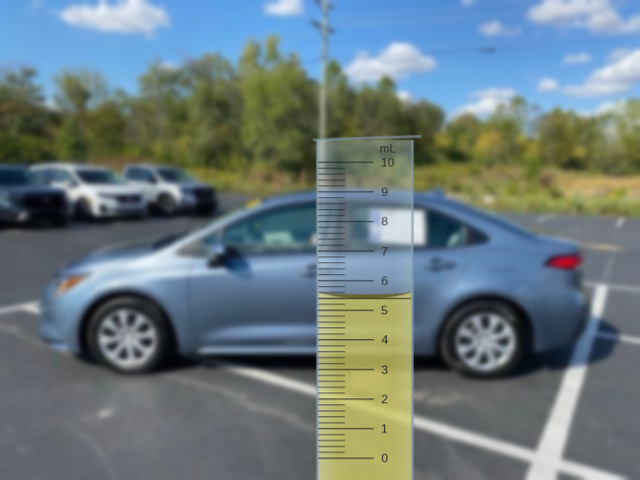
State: **5.4** mL
